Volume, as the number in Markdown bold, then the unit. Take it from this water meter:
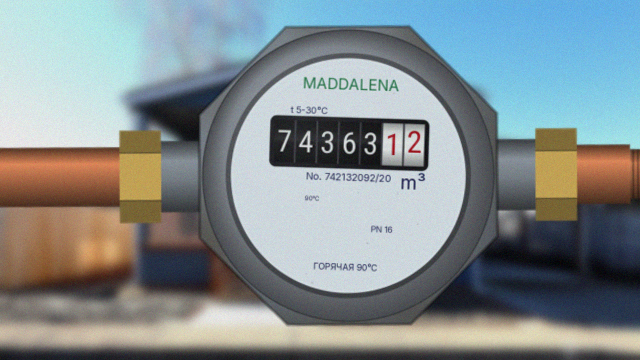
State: **74363.12** m³
